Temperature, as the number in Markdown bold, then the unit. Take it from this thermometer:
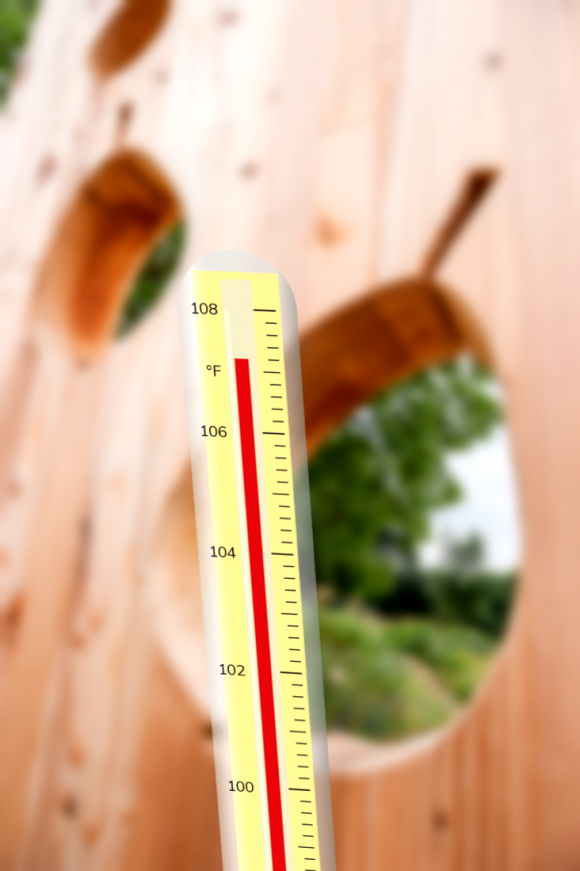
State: **107.2** °F
